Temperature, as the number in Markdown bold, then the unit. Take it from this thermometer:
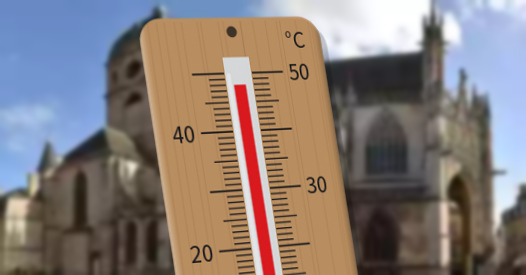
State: **48** °C
